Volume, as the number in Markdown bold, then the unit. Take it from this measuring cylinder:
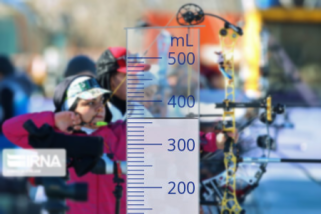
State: **360** mL
